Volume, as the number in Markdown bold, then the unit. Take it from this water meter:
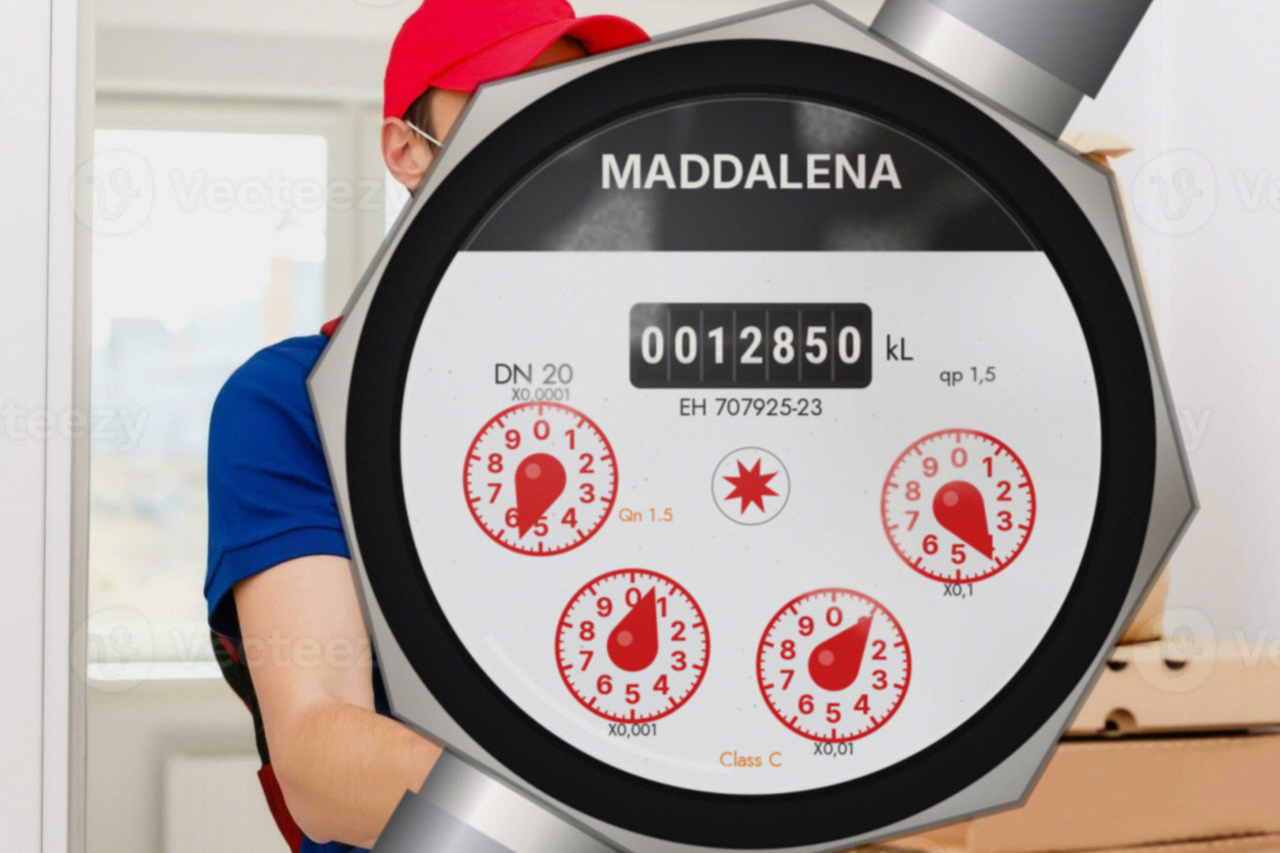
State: **12850.4105** kL
